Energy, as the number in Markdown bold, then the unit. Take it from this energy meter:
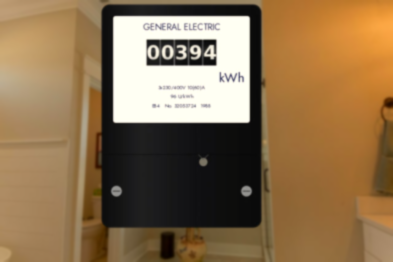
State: **394** kWh
